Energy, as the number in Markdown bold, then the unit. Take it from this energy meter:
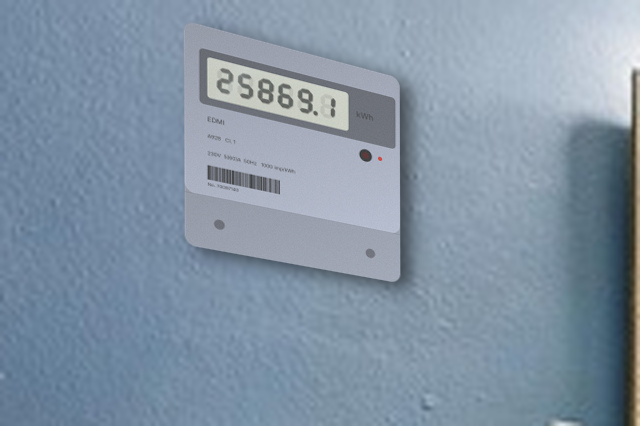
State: **25869.1** kWh
